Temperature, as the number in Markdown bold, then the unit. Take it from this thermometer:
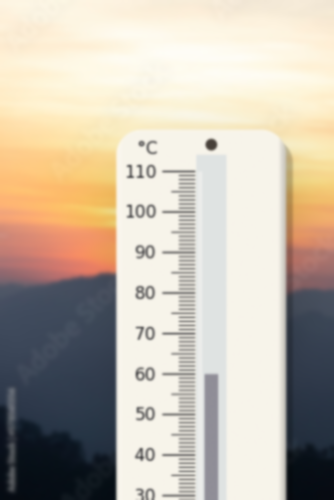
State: **60** °C
